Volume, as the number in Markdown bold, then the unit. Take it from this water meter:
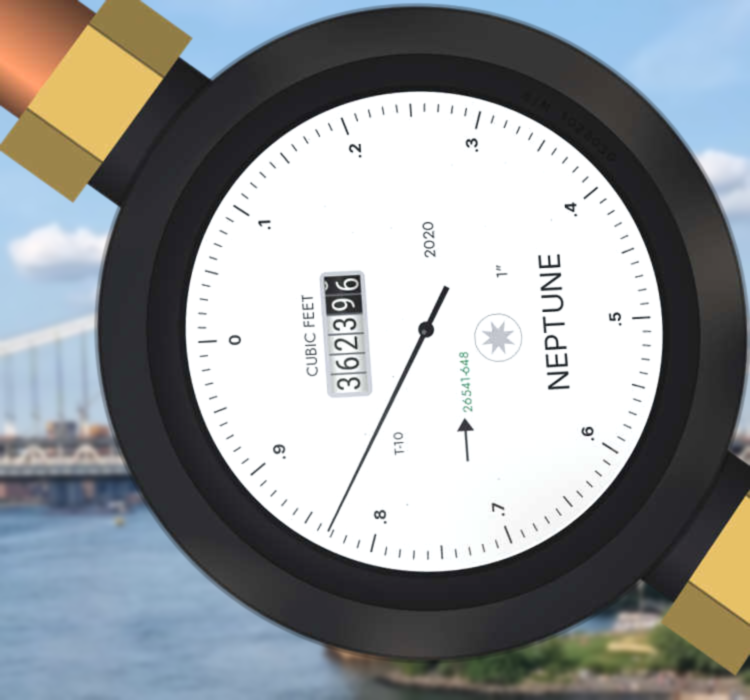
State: **362395.83** ft³
